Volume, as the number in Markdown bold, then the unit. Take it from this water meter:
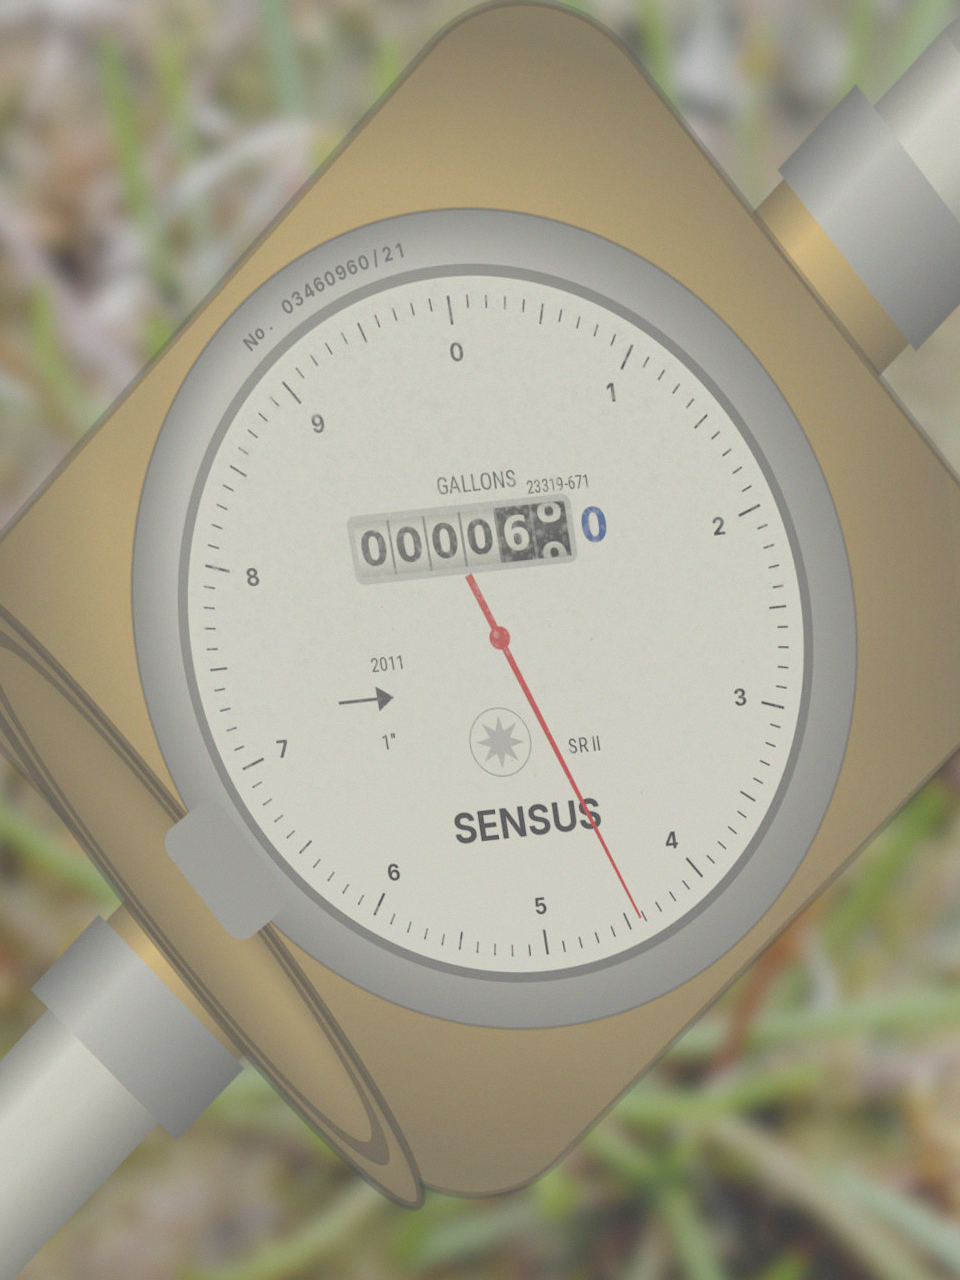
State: **684.4** gal
